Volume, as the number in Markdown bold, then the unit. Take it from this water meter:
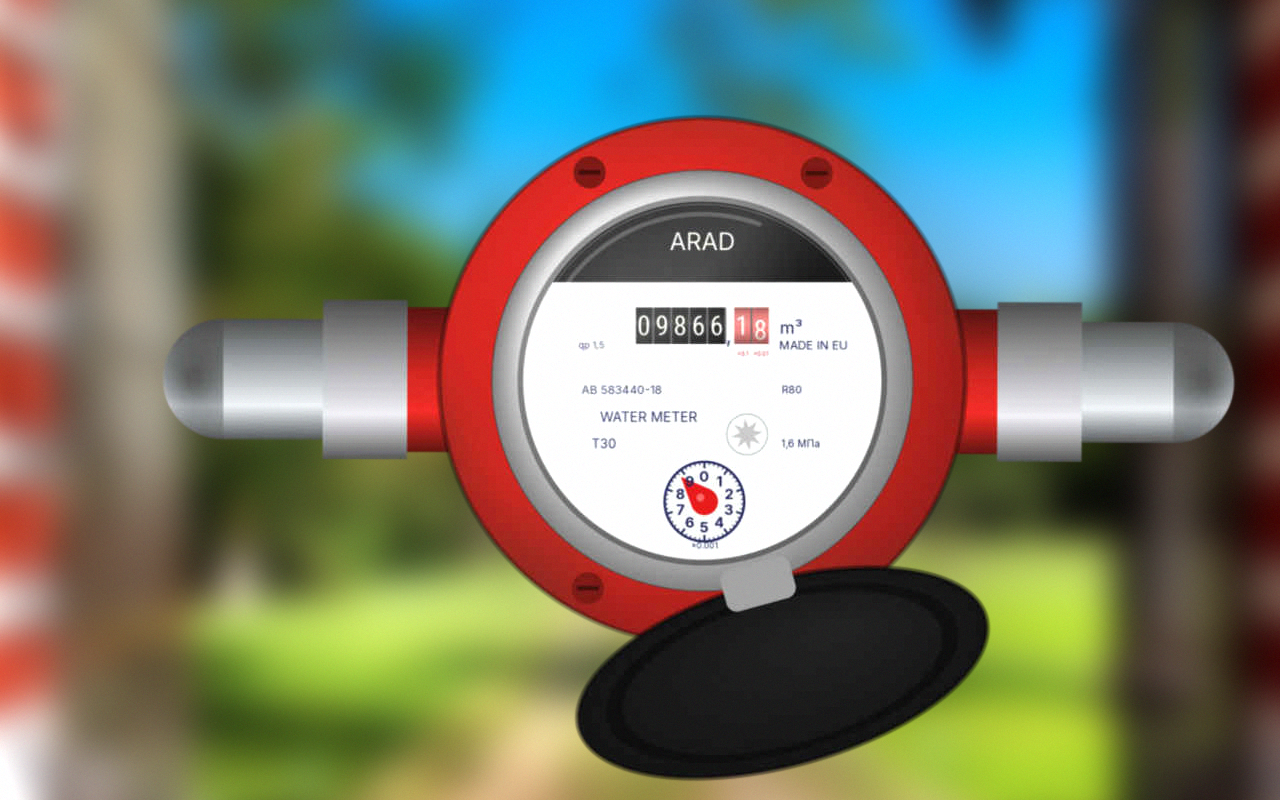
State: **9866.178** m³
